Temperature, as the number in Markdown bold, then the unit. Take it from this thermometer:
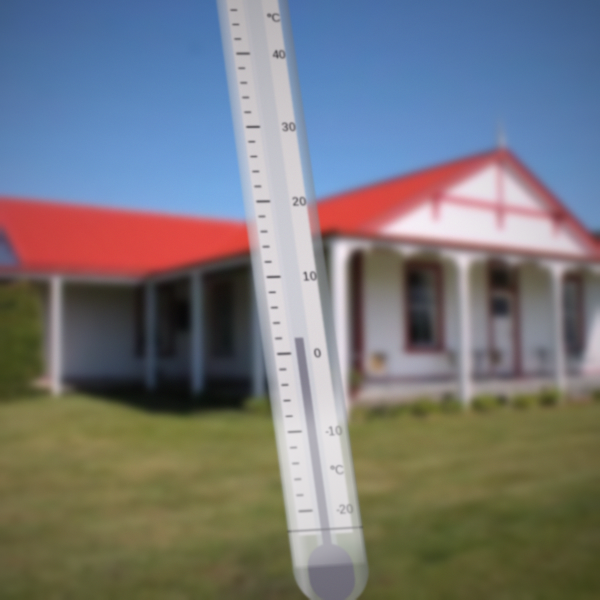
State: **2** °C
